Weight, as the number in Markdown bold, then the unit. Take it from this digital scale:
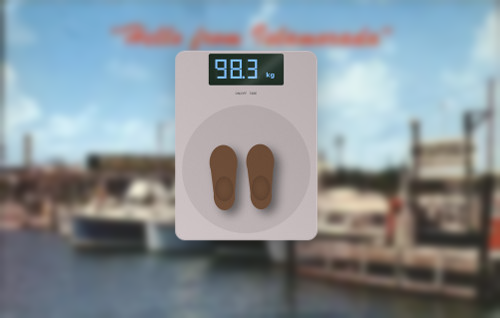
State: **98.3** kg
